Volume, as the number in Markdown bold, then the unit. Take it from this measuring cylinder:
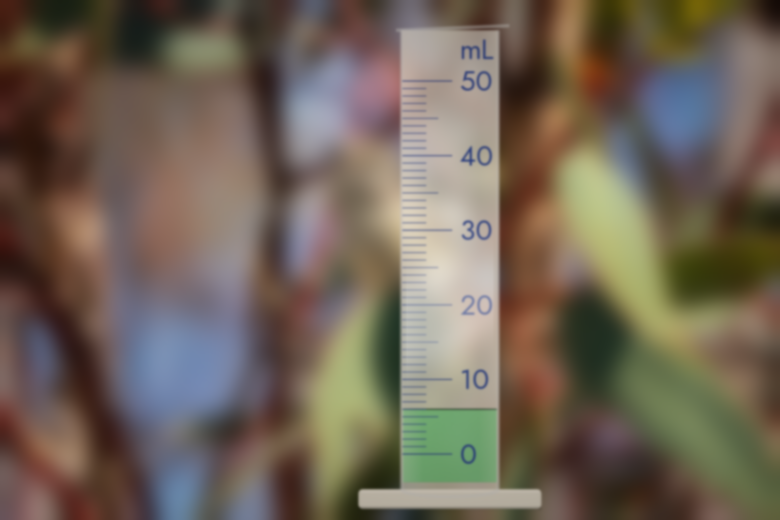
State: **6** mL
